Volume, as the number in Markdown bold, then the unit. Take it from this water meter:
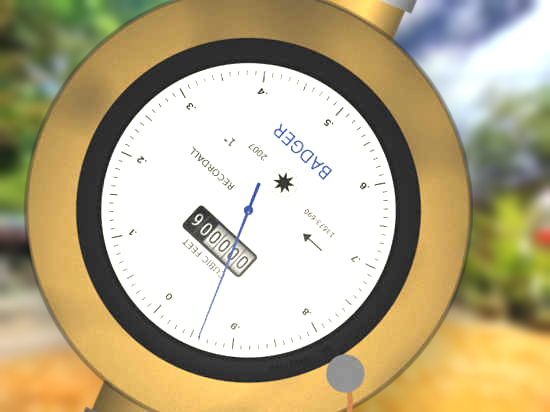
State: **5.94** ft³
